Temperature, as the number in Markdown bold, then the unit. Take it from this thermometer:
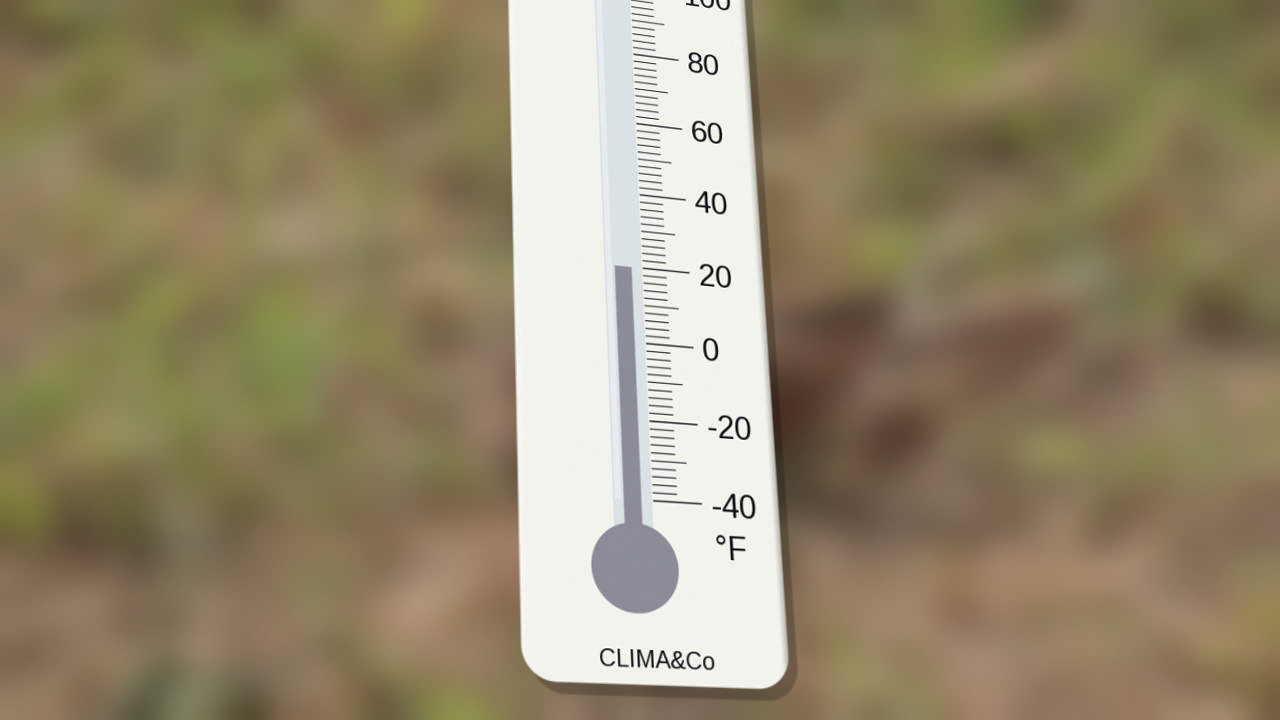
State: **20** °F
